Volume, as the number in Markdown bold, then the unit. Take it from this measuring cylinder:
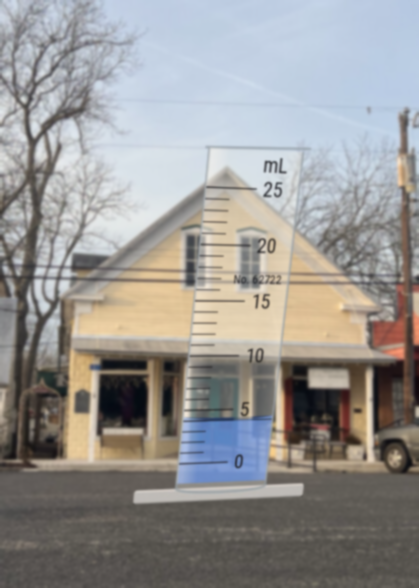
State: **4** mL
